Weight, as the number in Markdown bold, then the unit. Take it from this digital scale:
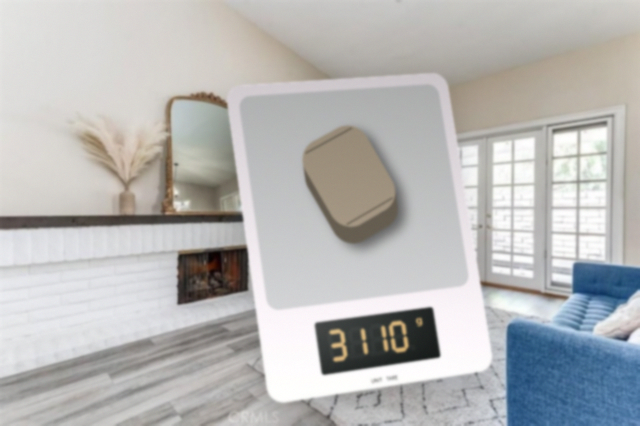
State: **3110** g
